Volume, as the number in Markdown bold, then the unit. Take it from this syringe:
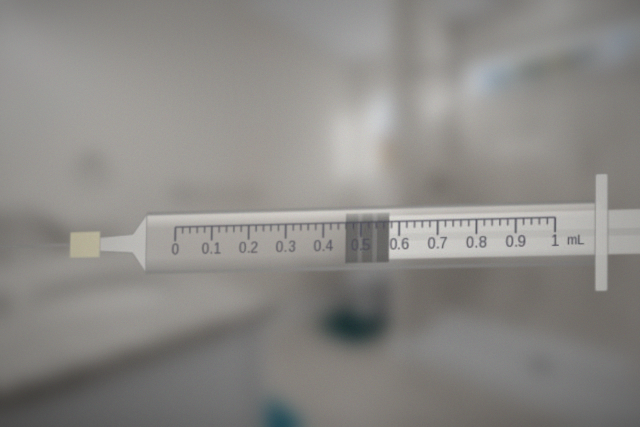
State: **0.46** mL
